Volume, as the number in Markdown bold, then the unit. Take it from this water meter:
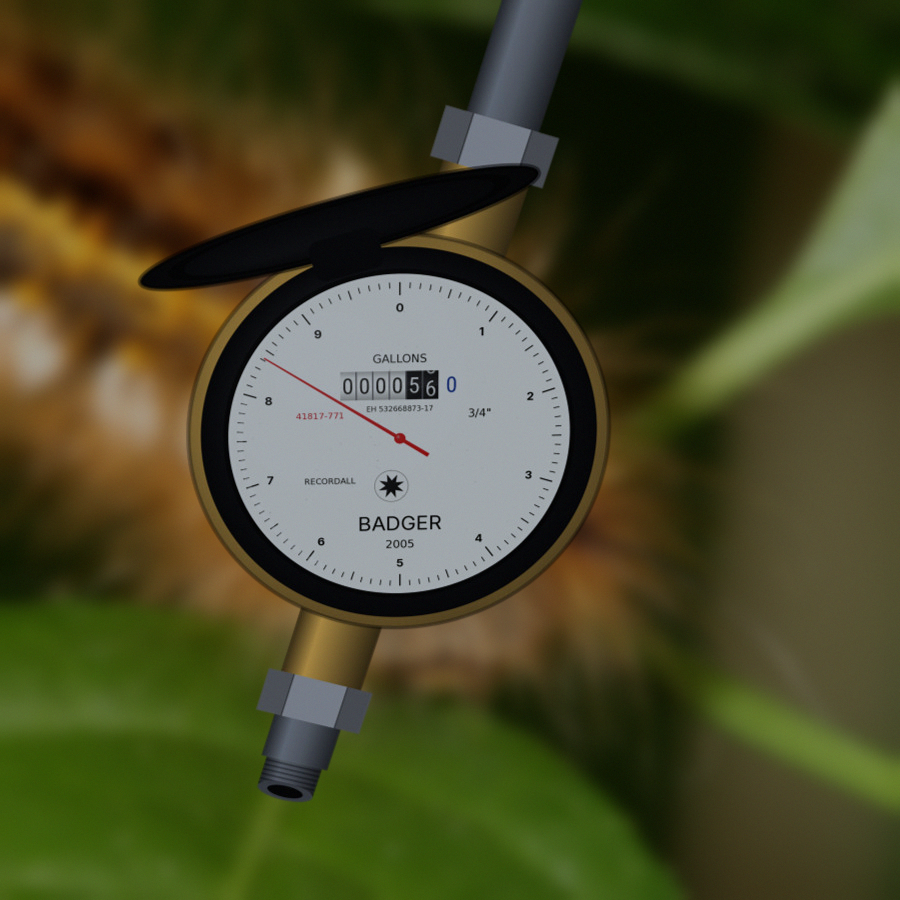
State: **558.4** gal
